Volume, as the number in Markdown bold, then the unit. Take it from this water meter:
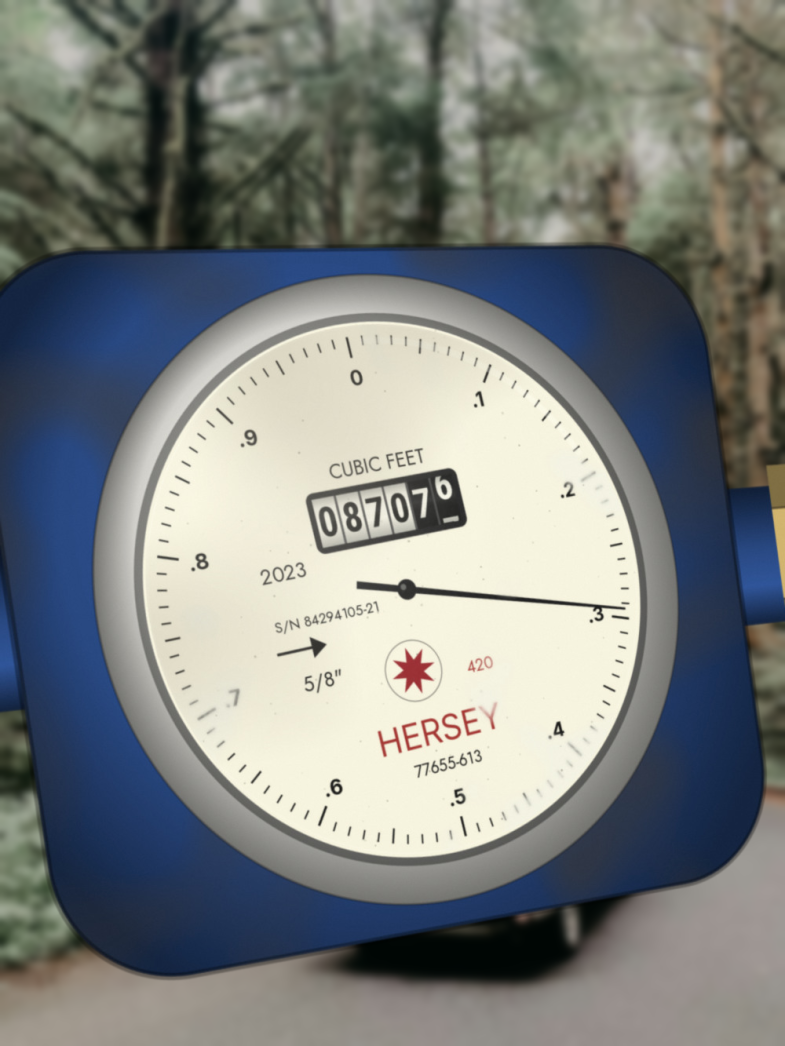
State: **87076.29** ft³
